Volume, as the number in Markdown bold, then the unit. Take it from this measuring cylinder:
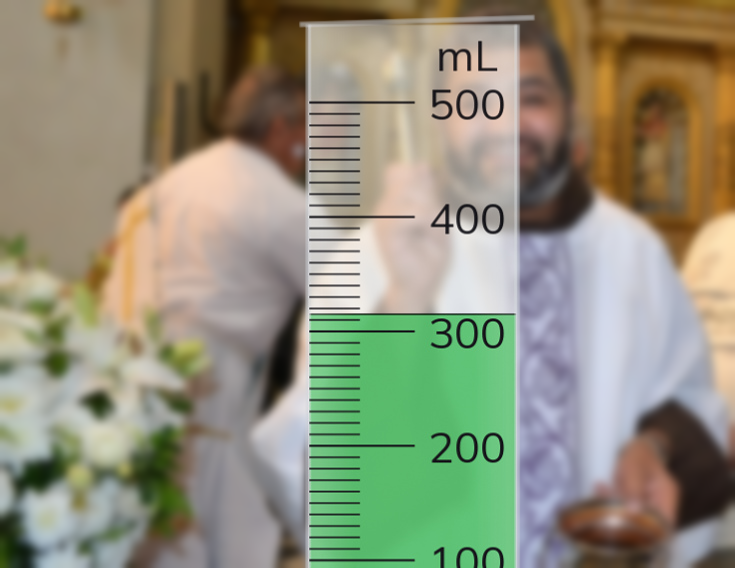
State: **315** mL
